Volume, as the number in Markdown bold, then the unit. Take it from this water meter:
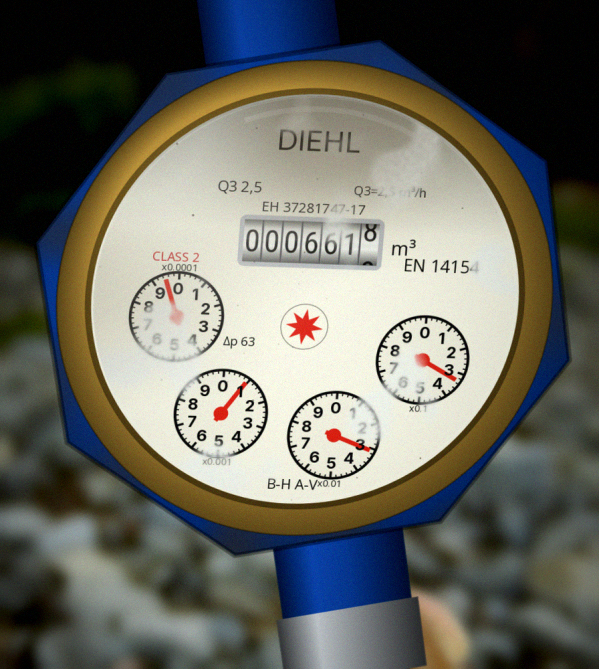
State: **6618.3309** m³
